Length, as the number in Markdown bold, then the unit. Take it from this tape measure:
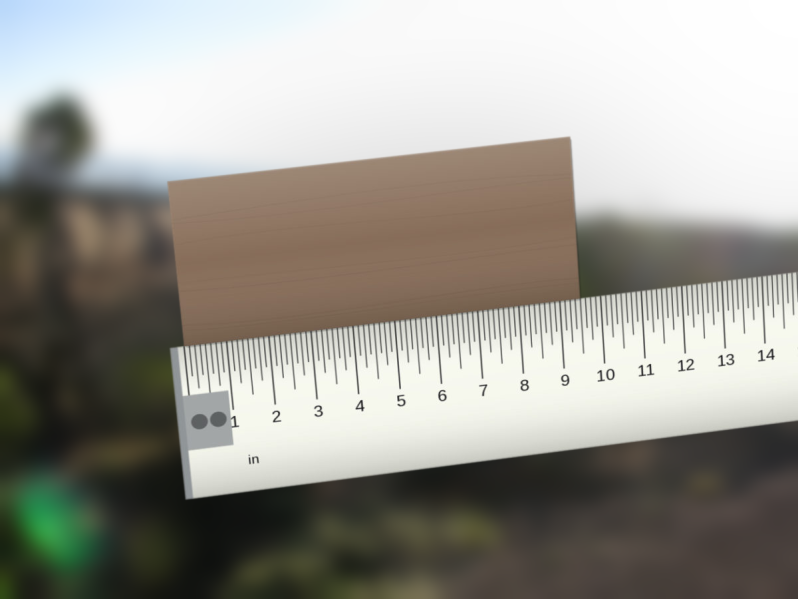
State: **9.5** in
